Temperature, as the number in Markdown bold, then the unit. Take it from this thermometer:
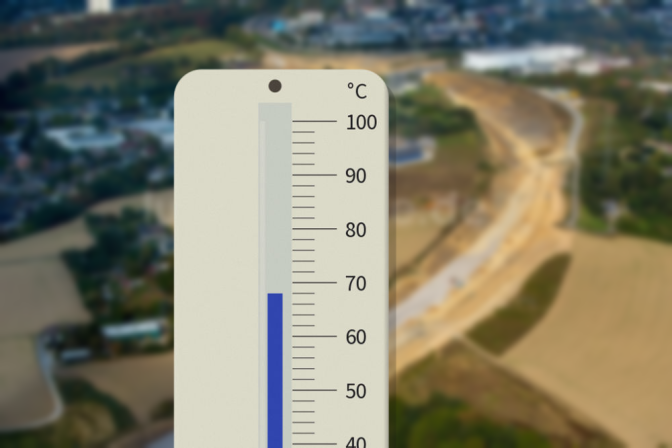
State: **68** °C
